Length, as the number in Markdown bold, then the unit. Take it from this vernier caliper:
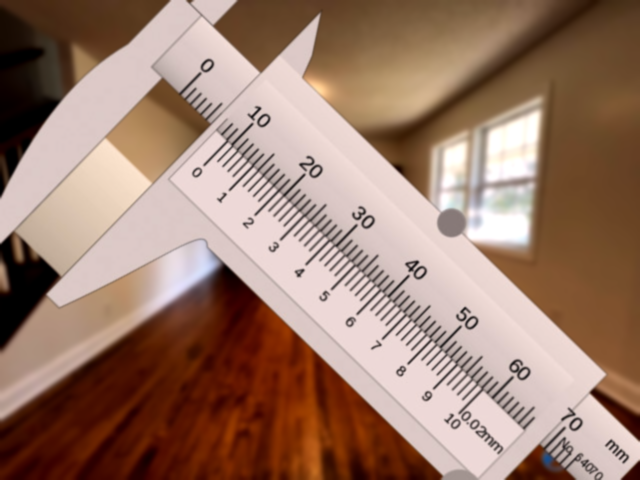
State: **9.2** mm
